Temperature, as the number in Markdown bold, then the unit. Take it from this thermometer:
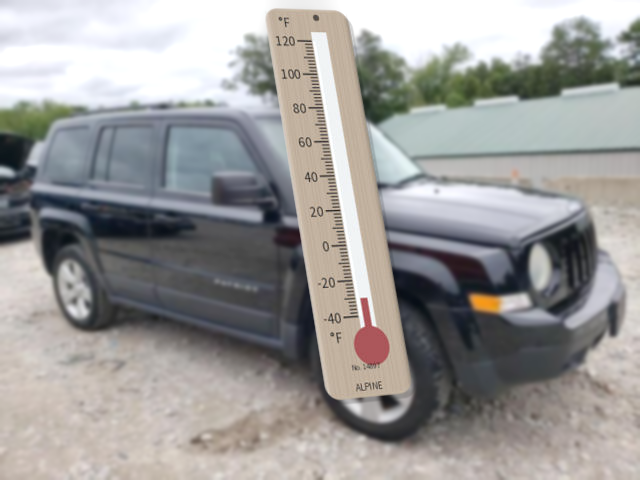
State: **-30** °F
